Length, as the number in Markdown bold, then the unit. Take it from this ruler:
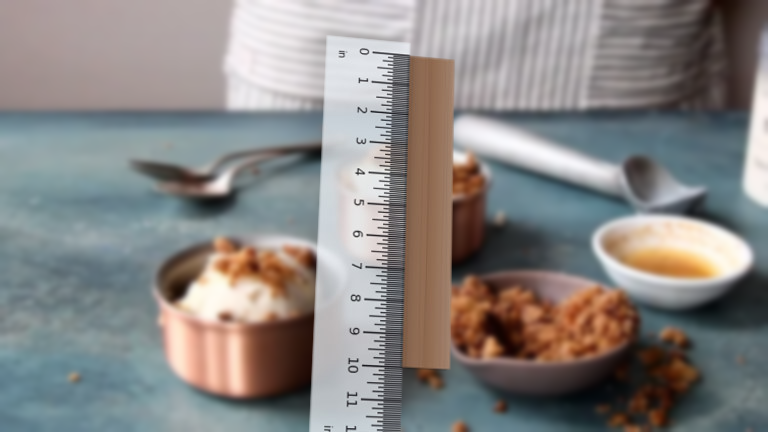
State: **10** in
